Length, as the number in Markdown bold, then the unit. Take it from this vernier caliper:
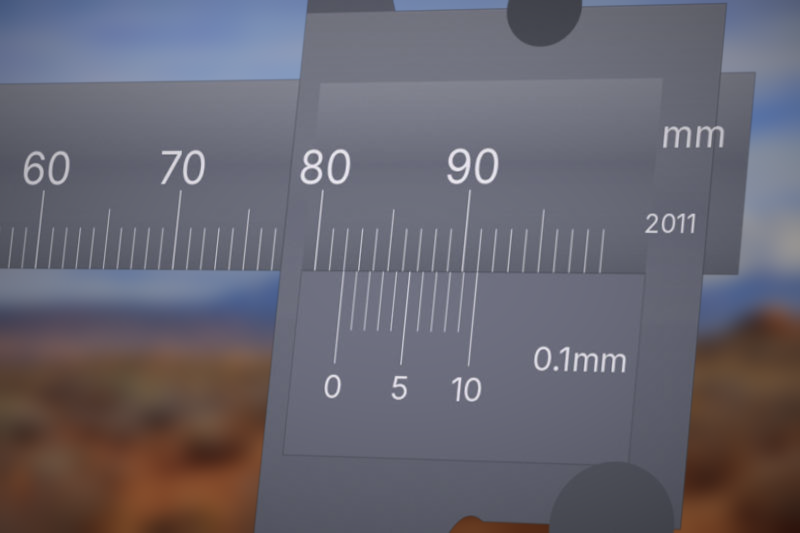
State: **82.0** mm
